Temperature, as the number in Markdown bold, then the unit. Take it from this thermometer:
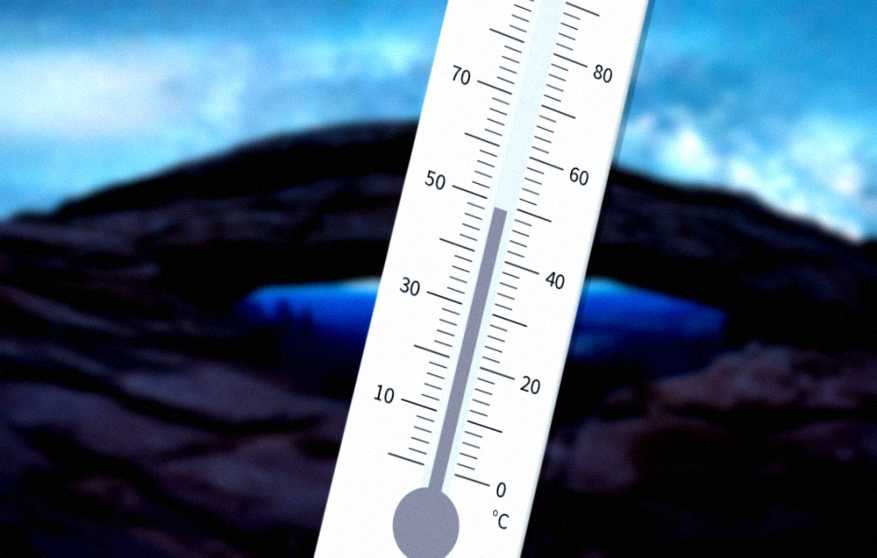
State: **49** °C
